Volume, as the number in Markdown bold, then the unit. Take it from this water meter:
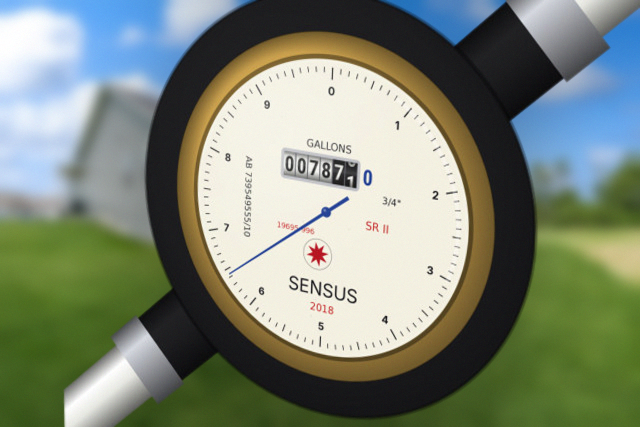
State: **78706.4** gal
